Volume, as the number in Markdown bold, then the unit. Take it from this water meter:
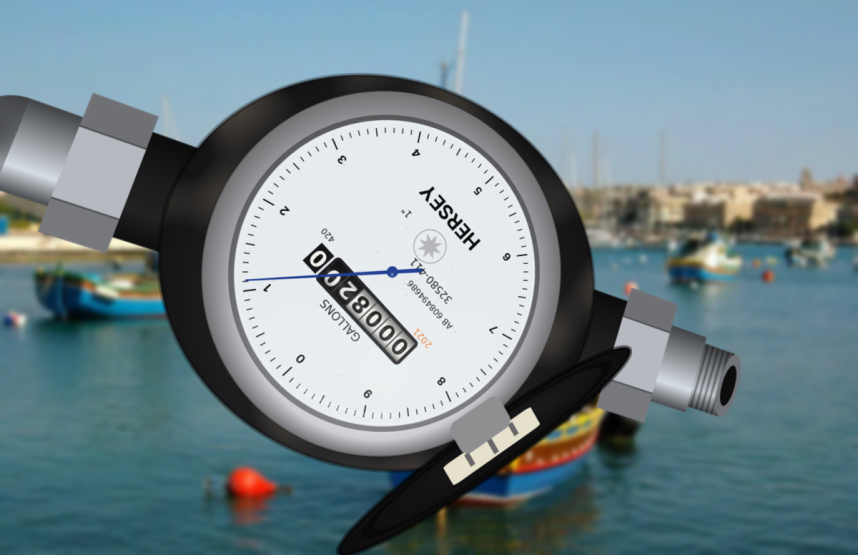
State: **8201.1** gal
